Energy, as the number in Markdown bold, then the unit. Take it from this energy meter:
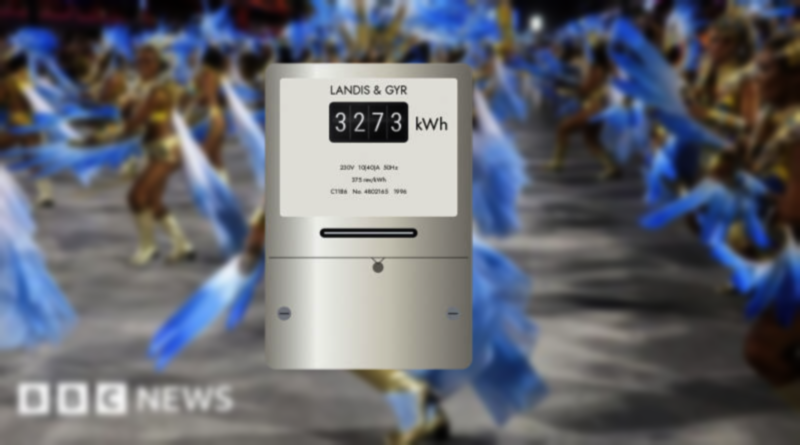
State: **3273** kWh
